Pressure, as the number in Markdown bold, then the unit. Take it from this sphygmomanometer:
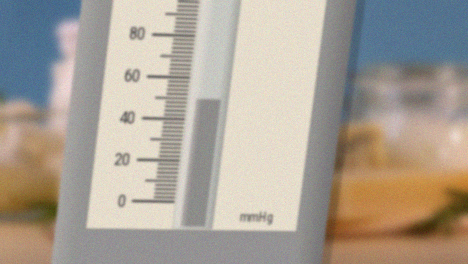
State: **50** mmHg
